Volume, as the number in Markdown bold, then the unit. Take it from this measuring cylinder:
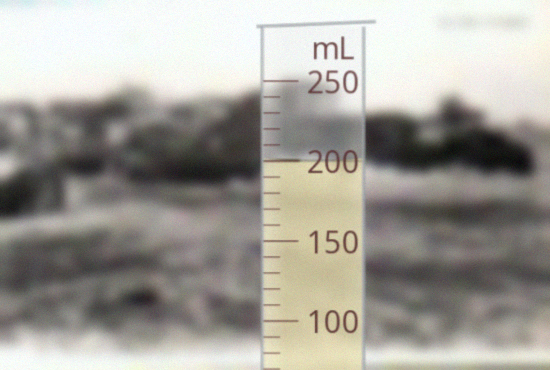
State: **200** mL
